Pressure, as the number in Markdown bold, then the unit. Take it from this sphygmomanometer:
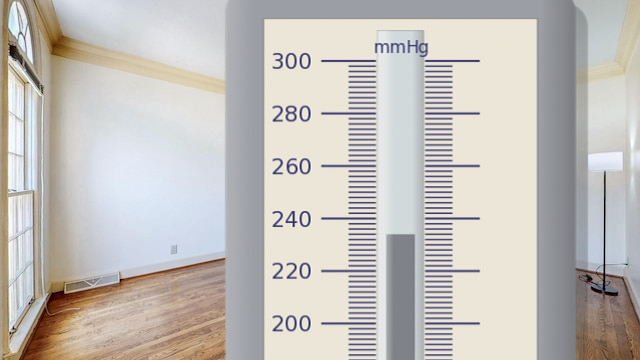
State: **234** mmHg
